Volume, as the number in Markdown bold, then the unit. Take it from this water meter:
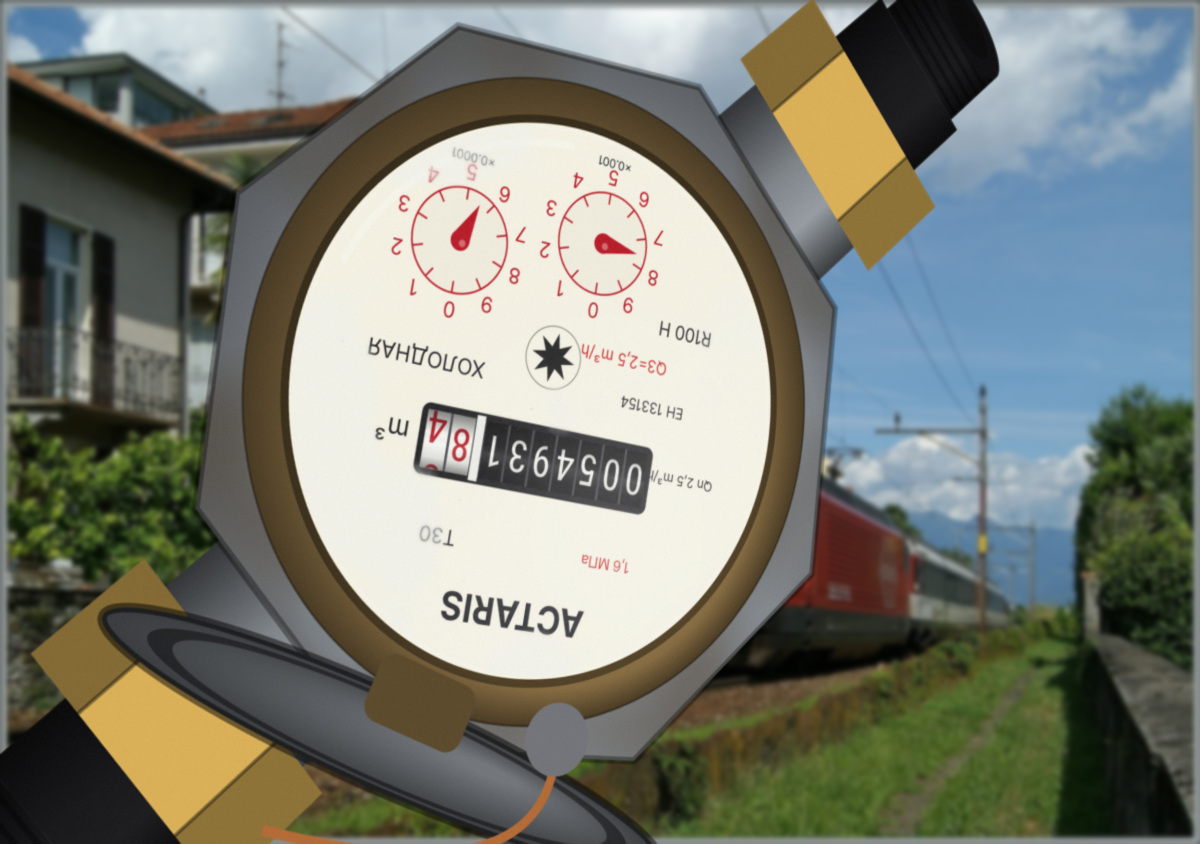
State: **54931.8375** m³
